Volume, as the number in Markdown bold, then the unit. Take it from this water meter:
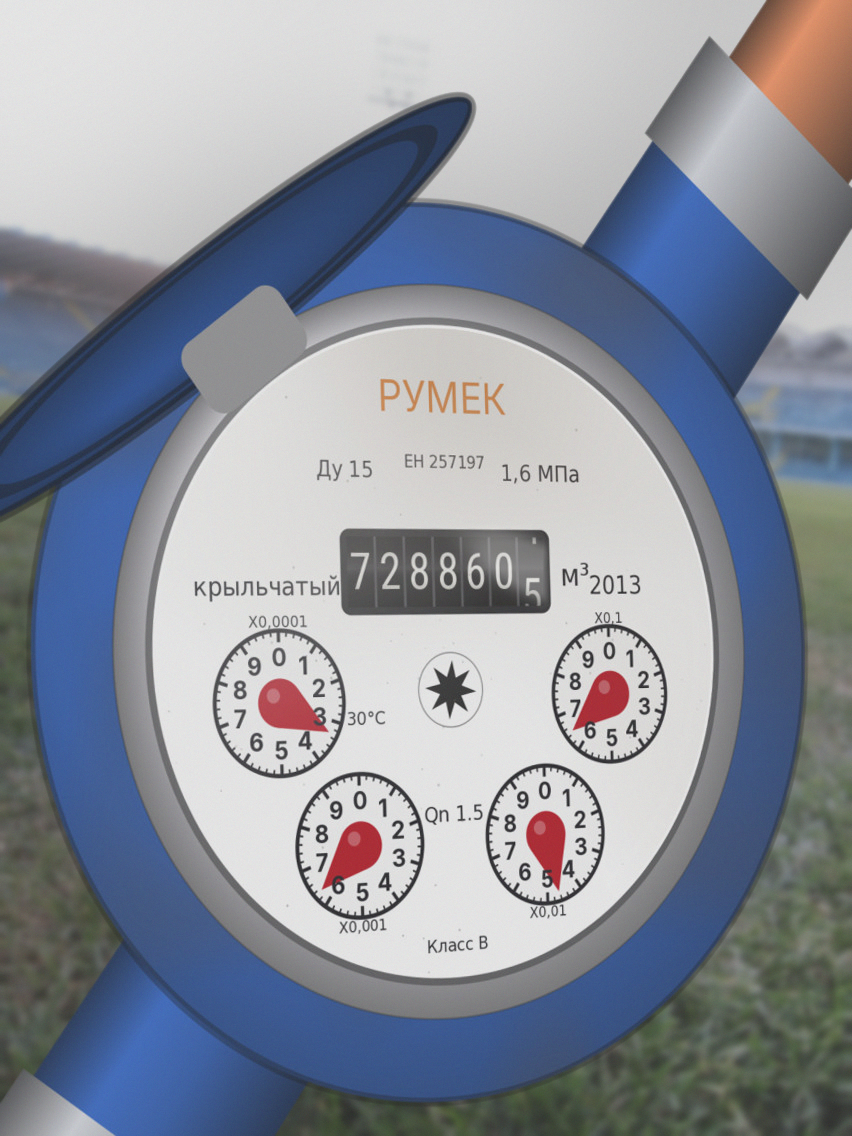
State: **7288604.6463** m³
